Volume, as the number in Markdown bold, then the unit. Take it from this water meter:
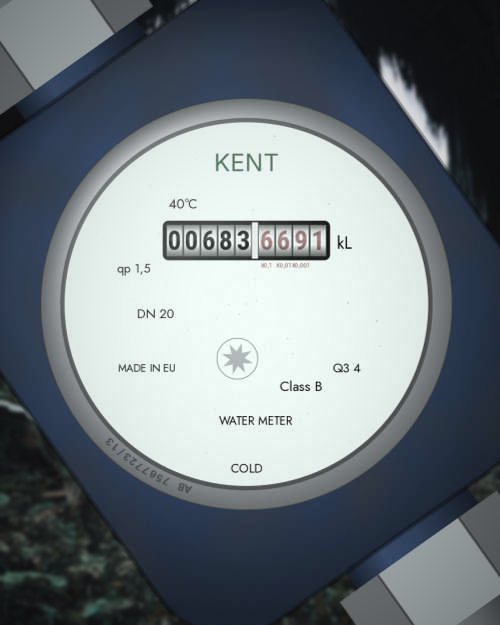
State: **683.6691** kL
